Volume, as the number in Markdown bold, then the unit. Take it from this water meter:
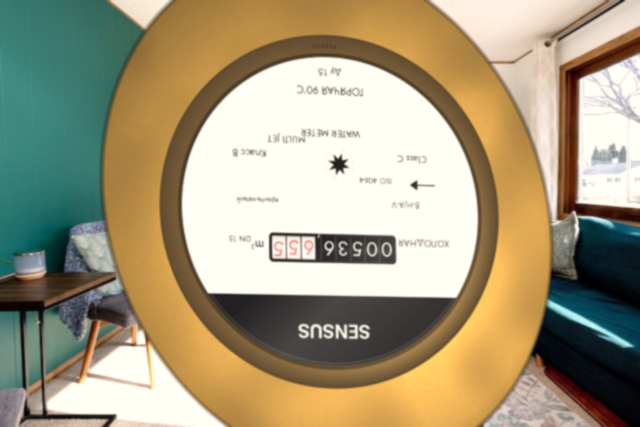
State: **536.655** m³
